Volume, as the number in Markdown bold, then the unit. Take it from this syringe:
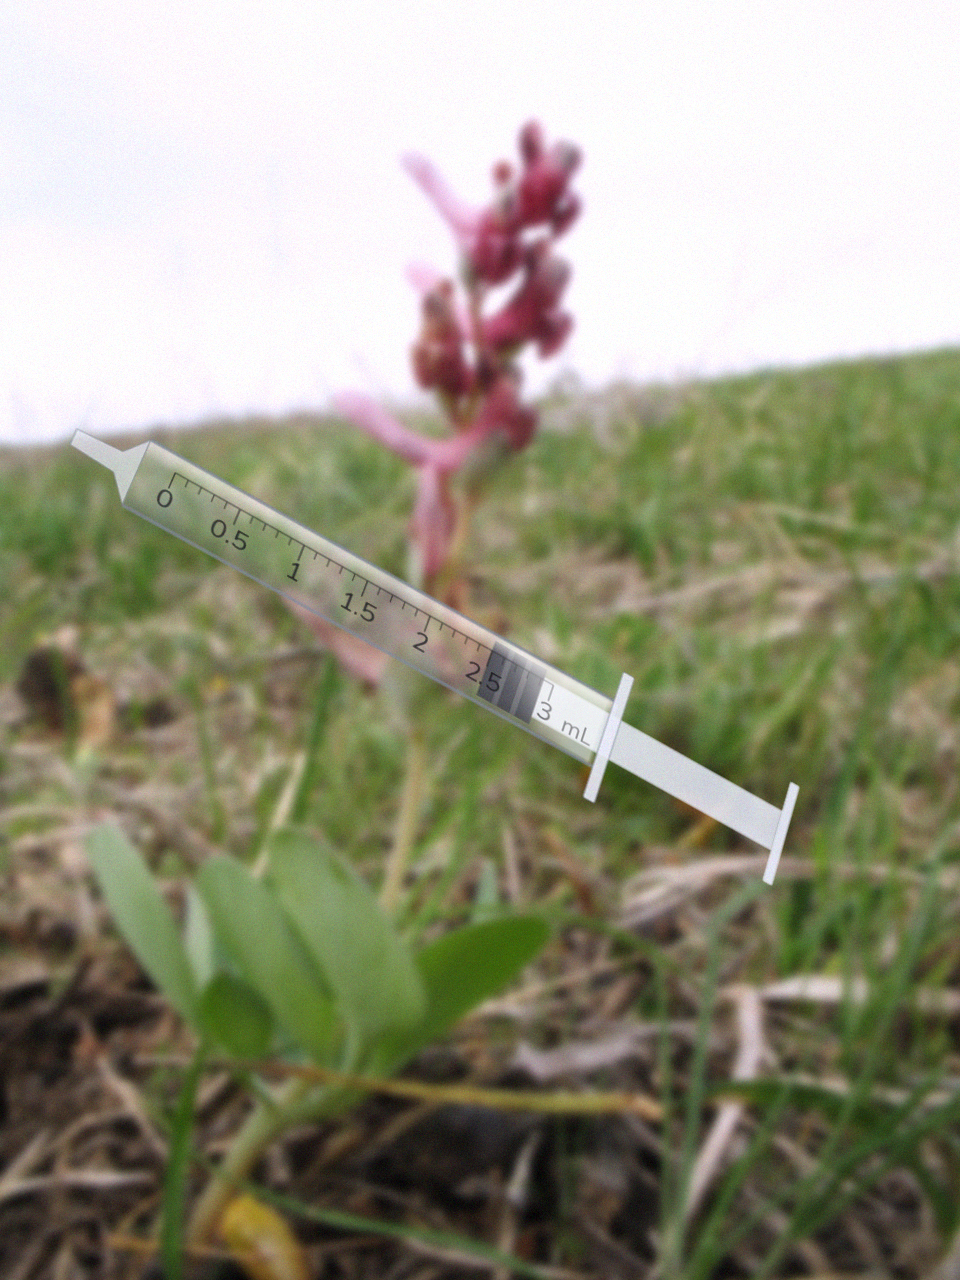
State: **2.5** mL
